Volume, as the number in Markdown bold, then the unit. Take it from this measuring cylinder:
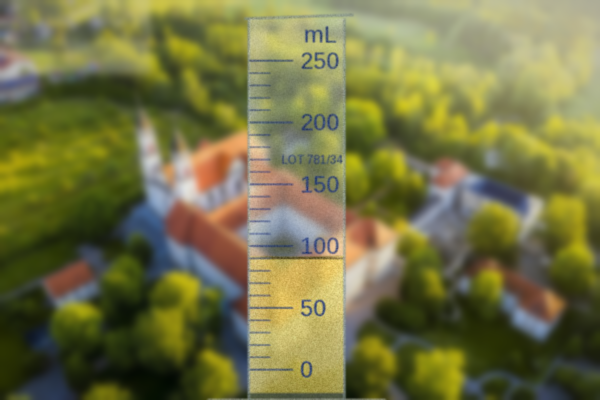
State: **90** mL
